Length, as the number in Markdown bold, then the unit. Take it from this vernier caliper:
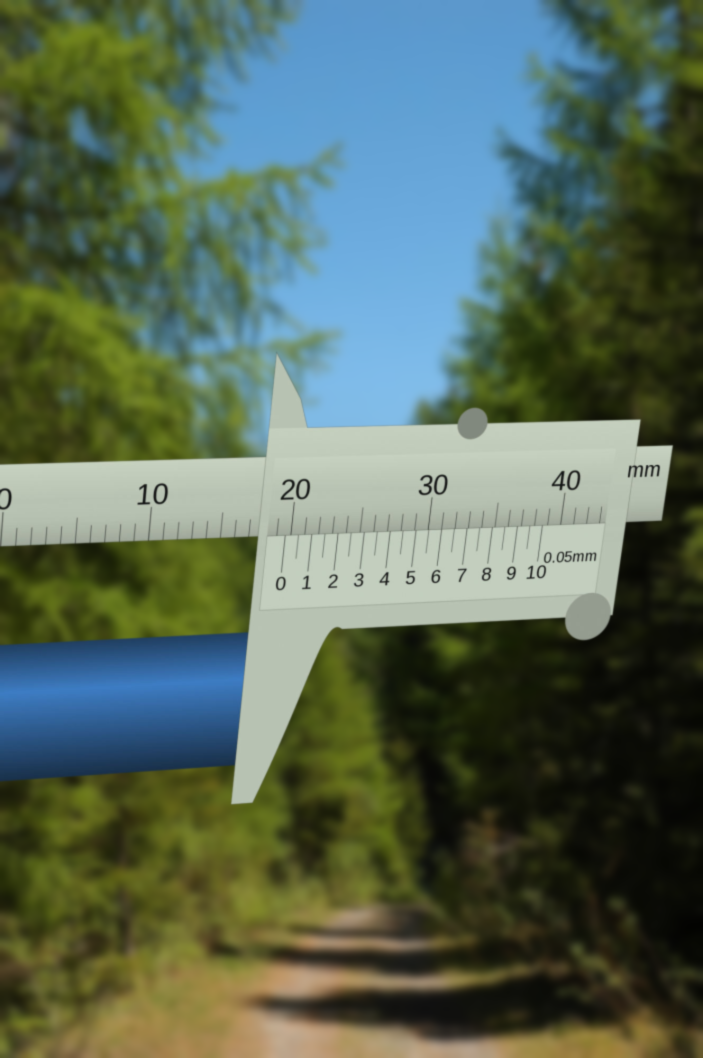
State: **19.6** mm
